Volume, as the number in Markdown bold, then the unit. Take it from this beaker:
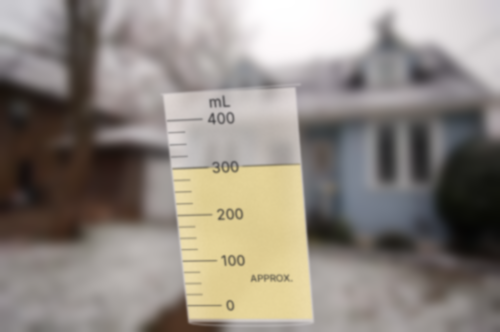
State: **300** mL
